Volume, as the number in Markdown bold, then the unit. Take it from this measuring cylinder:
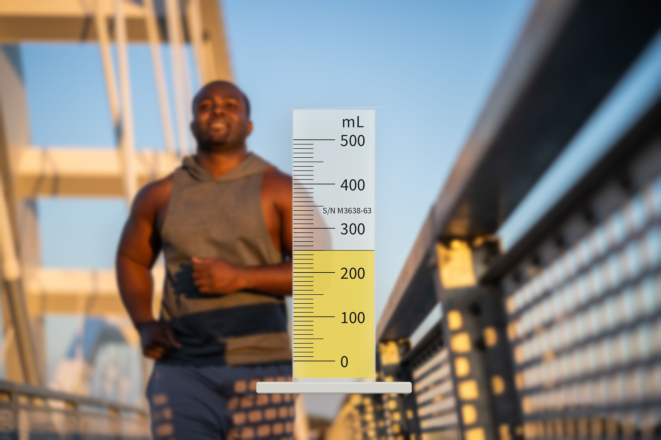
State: **250** mL
